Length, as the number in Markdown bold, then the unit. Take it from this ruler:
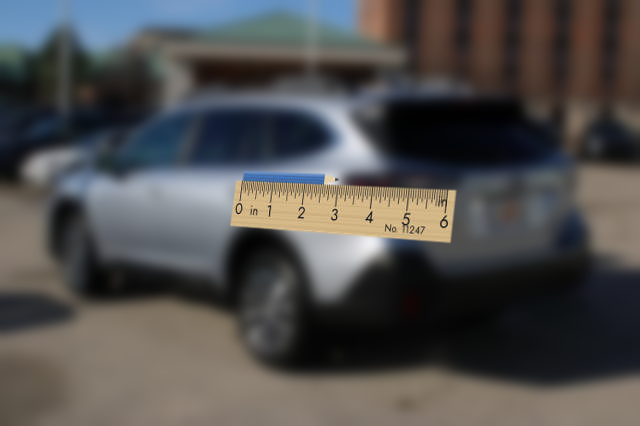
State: **3** in
